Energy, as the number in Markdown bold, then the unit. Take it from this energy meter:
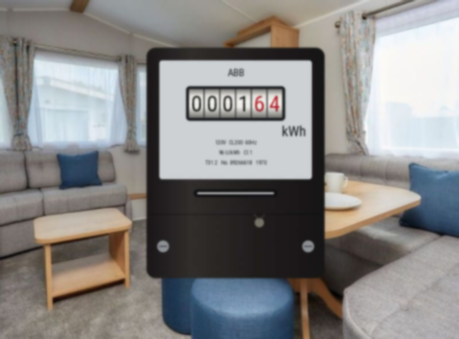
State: **1.64** kWh
